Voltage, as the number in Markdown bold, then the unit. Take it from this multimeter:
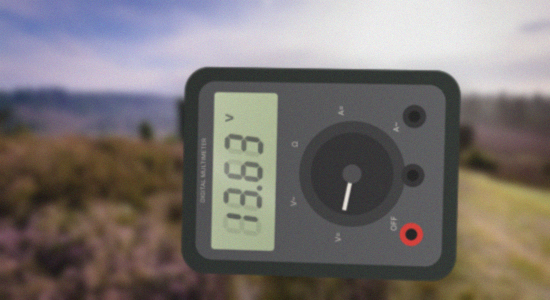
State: **13.63** V
